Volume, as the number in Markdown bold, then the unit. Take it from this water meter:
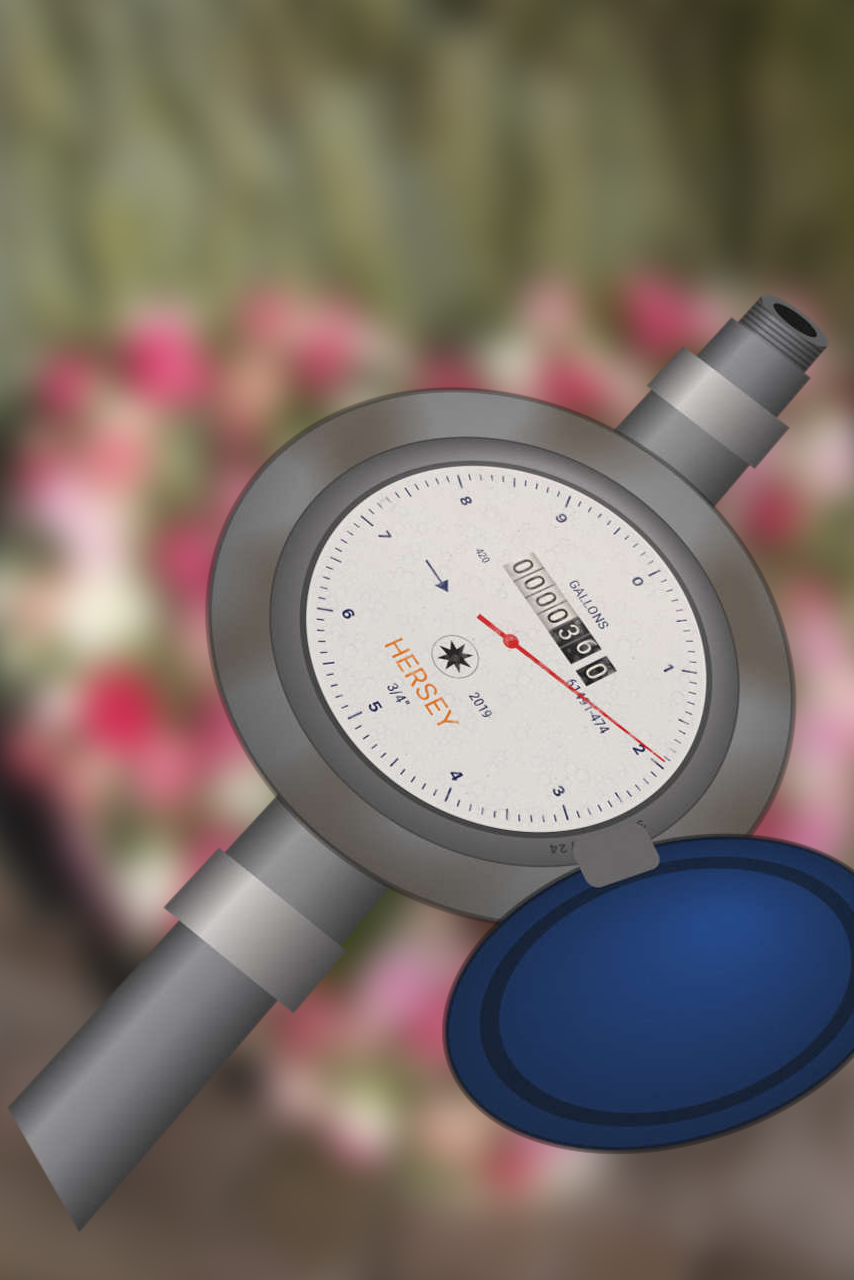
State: **361.9** gal
